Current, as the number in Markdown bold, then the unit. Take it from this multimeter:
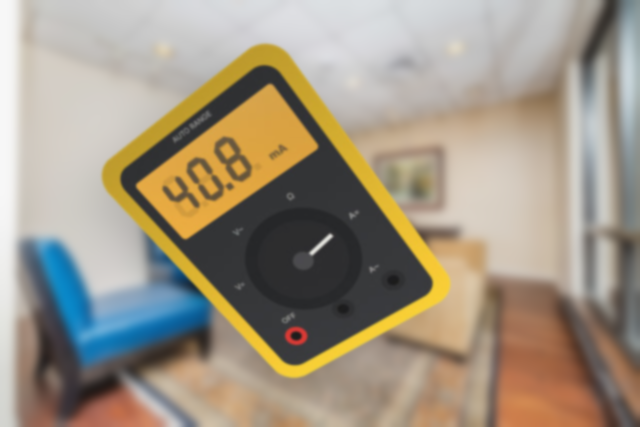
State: **40.8** mA
